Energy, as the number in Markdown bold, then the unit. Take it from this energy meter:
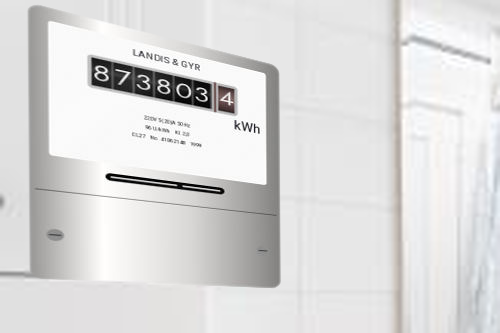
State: **873803.4** kWh
